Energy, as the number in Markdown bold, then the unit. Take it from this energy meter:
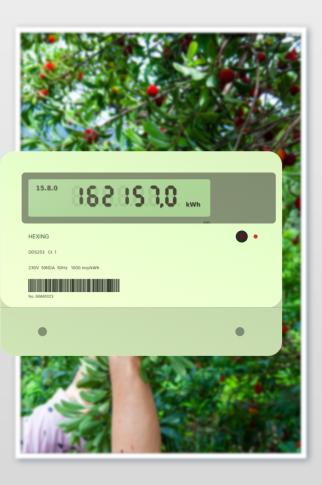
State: **162157.0** kWh
